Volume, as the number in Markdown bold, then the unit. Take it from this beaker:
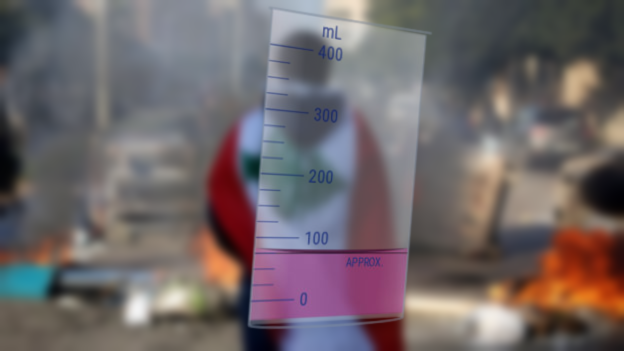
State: **75** mL
